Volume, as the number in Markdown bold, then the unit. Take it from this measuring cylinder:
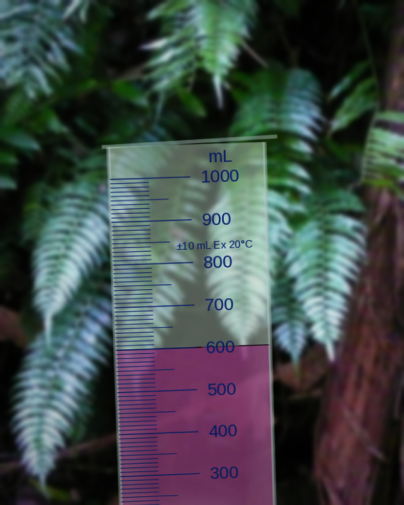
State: **600** mL
